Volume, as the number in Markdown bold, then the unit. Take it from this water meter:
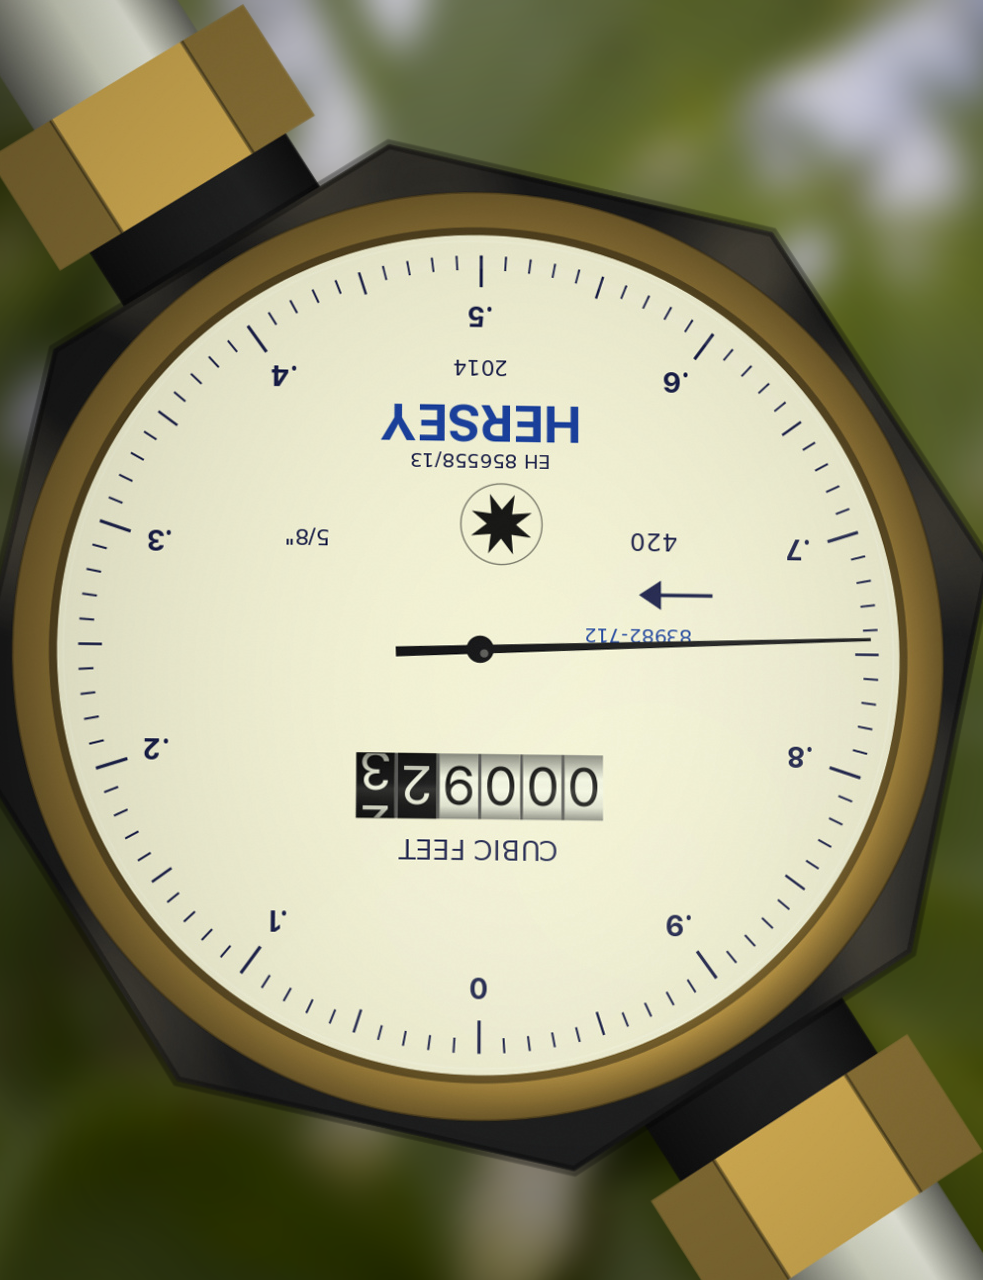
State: **922.74** ft³
